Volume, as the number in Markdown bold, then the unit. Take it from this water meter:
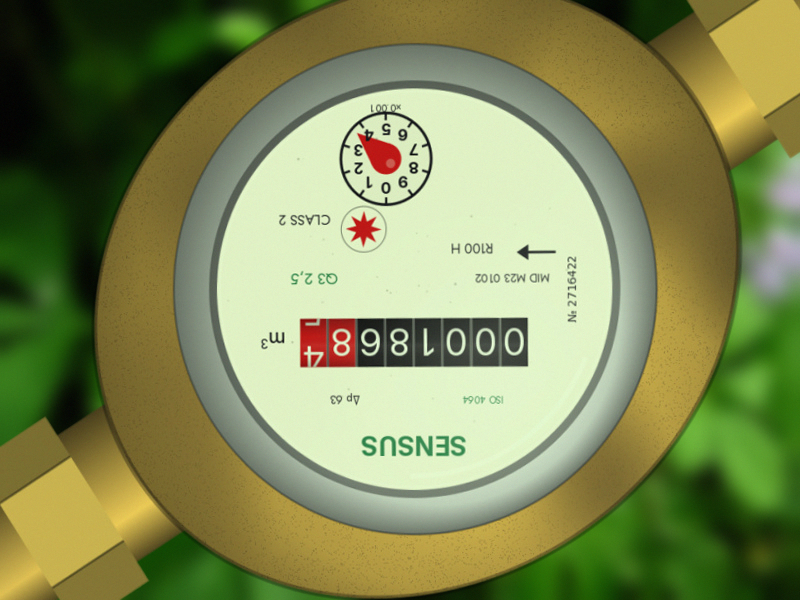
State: **186.843** m³
